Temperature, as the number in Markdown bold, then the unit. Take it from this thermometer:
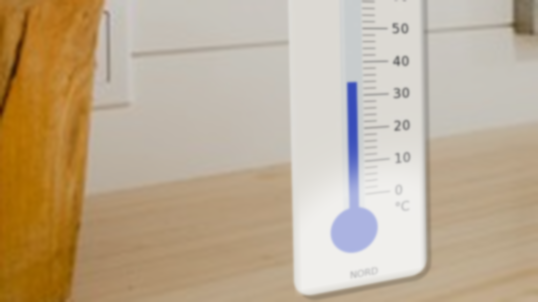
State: **34** °C
